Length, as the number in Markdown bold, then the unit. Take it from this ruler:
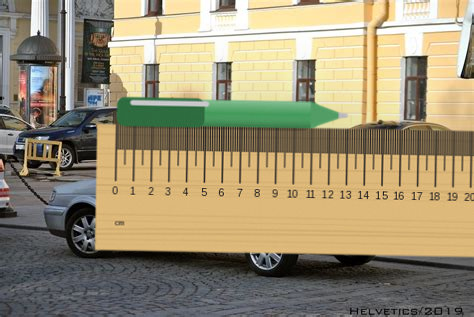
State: **13** cm
